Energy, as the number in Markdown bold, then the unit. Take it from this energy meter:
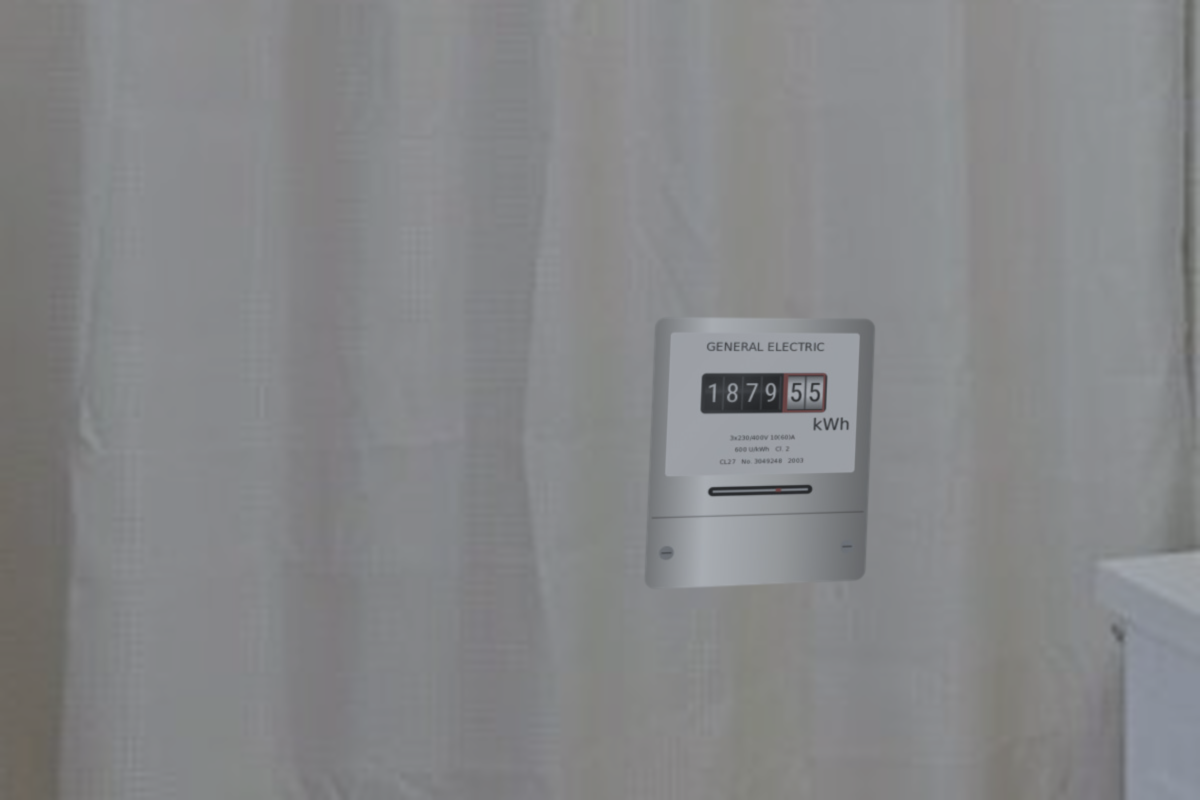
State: **1879.55** kWh
